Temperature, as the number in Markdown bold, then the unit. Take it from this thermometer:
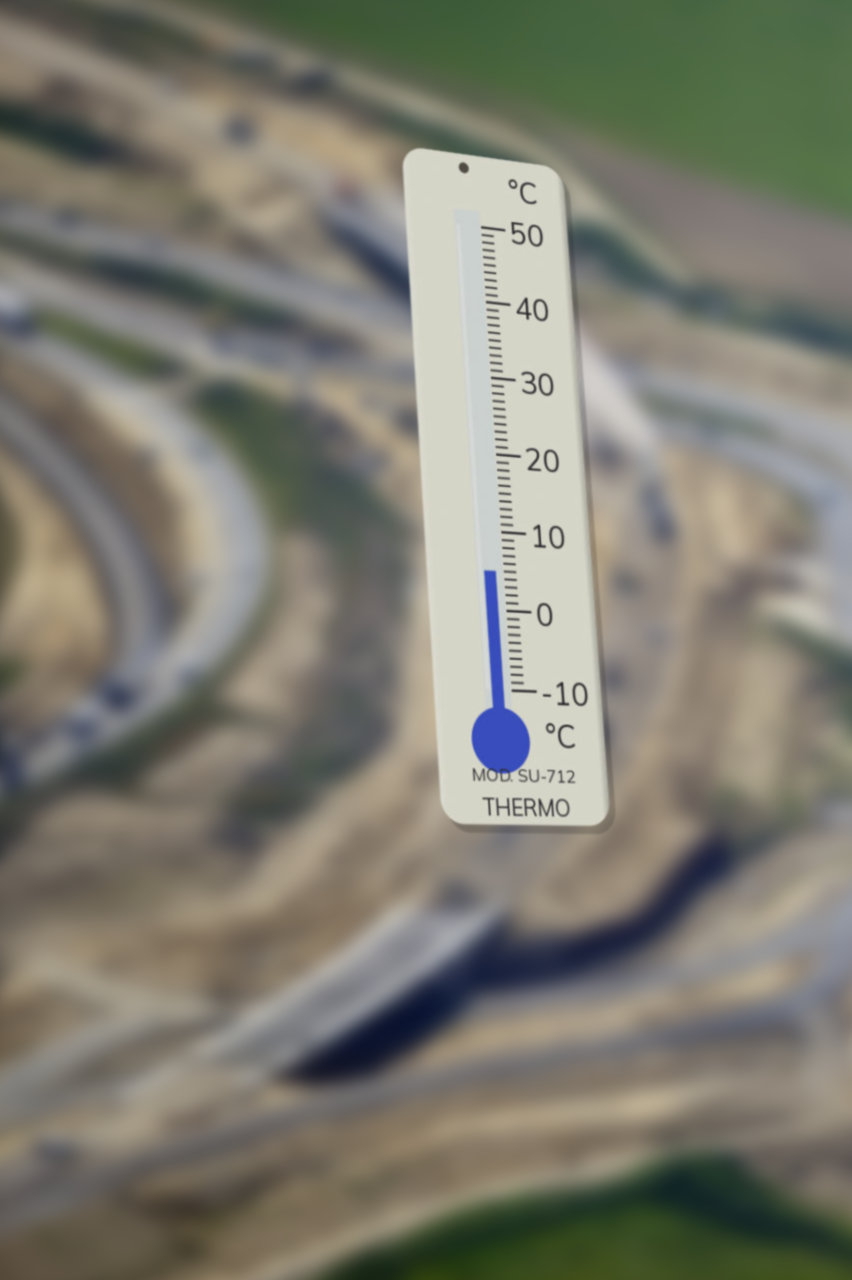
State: **5** °C
